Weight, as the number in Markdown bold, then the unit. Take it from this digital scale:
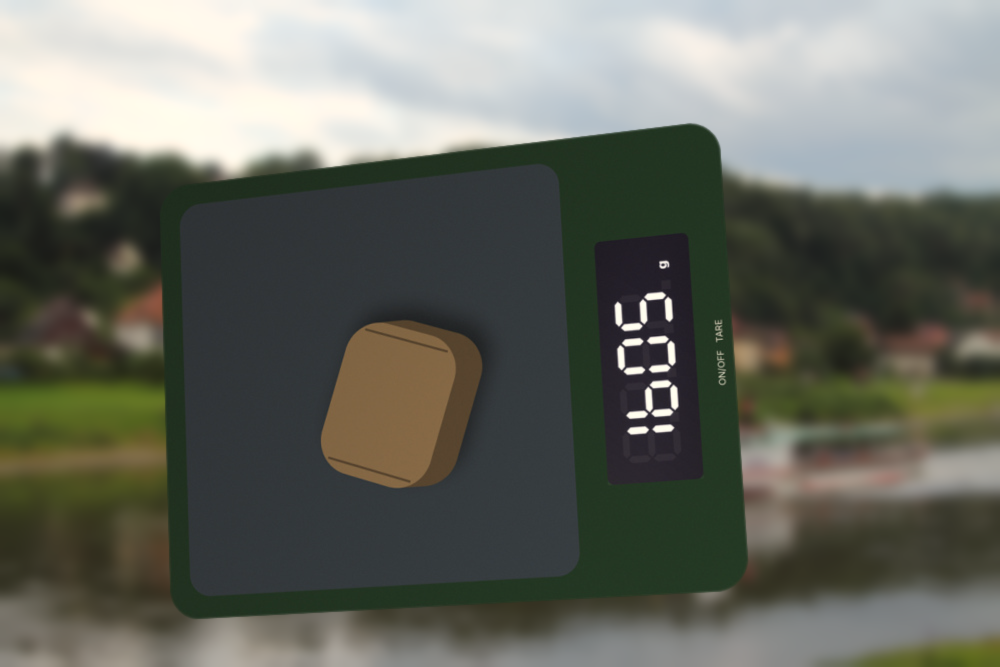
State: **1605** g
